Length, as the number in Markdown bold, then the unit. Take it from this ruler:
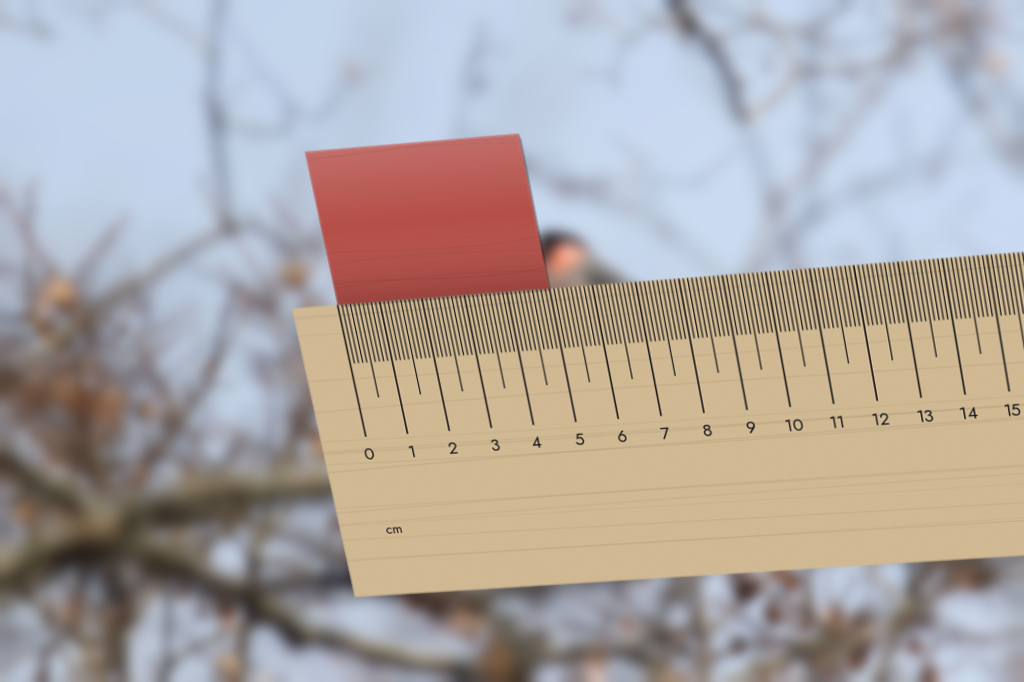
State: **5** cm
